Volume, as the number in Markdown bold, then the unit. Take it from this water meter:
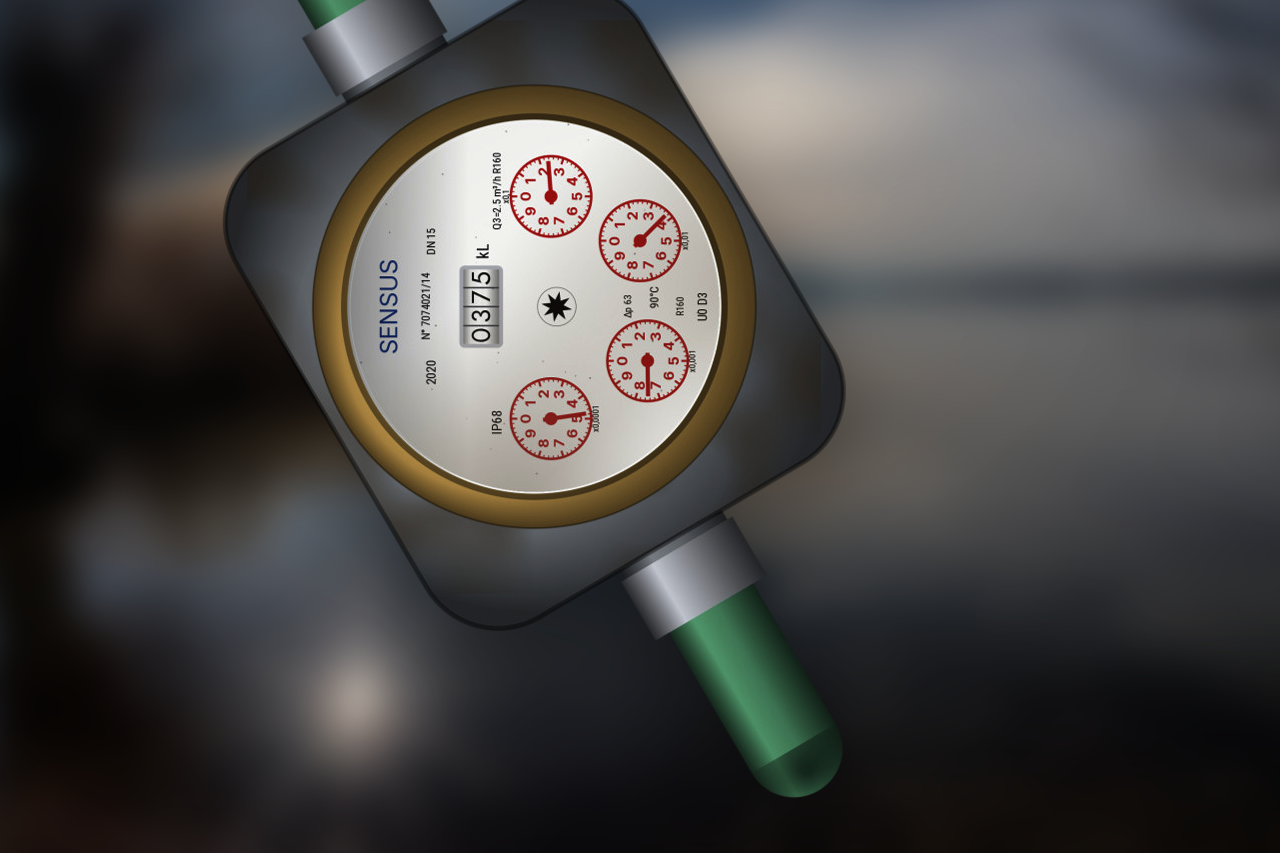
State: **375.2374** kL
